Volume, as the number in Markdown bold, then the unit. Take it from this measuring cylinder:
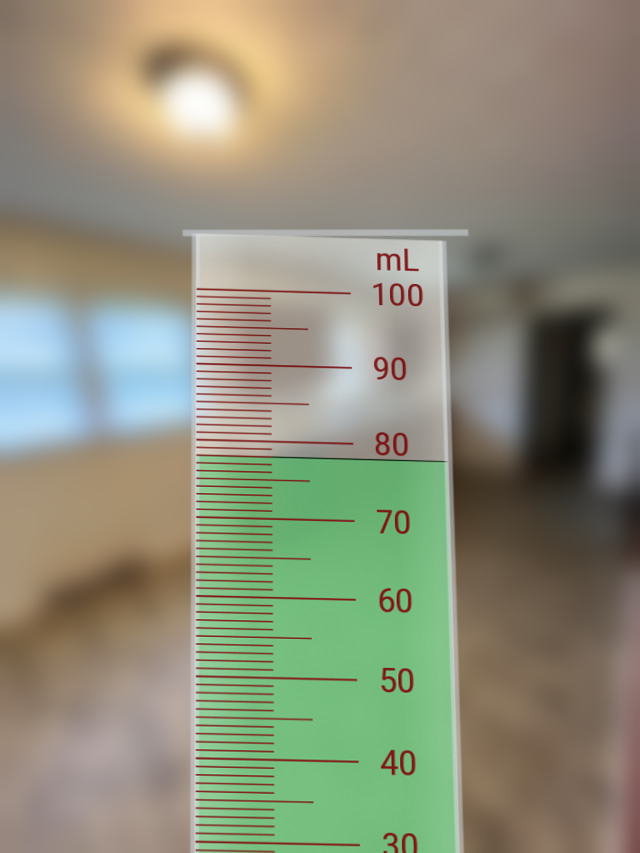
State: **78** mL
